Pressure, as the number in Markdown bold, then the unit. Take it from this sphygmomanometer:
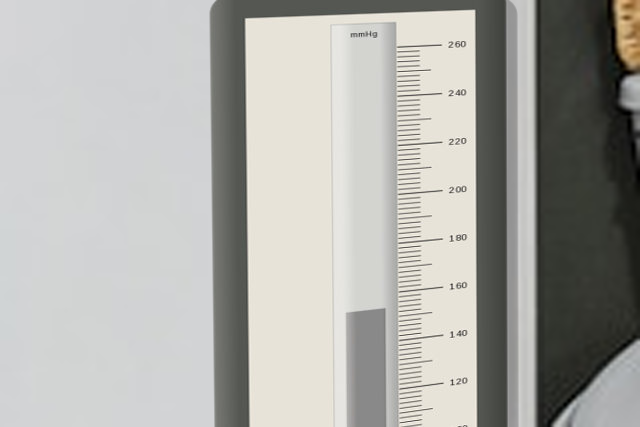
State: **154** mmHg
